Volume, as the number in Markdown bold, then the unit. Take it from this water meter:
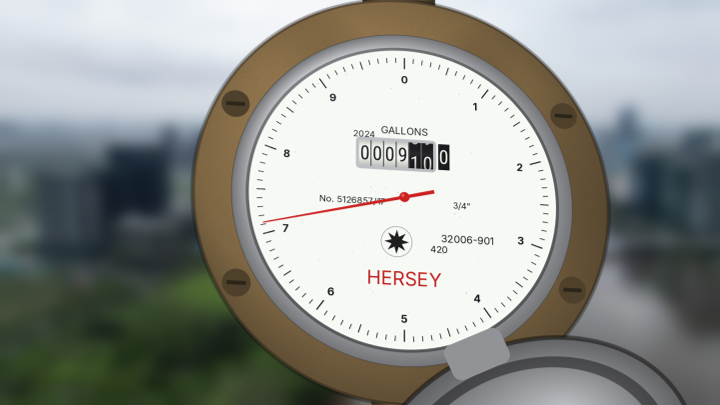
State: **9097.1** gal
